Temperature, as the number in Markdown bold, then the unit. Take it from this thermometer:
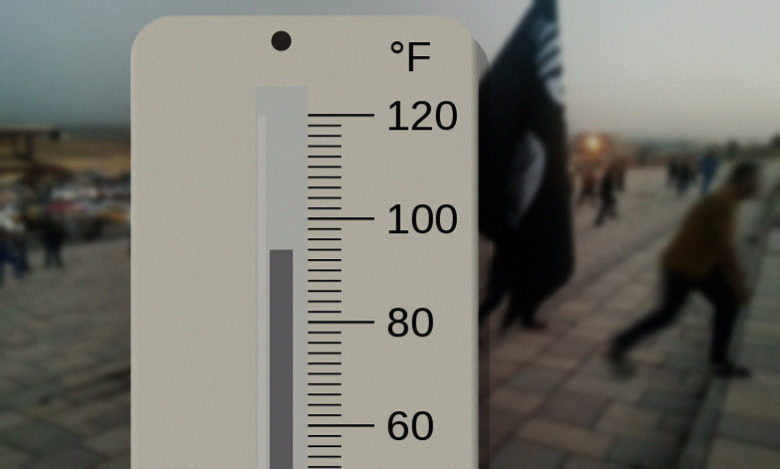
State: **94** °F
